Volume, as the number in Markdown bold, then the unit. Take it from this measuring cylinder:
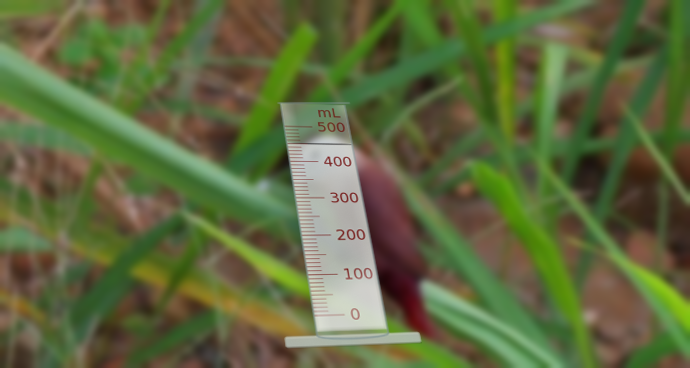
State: **450** mL
